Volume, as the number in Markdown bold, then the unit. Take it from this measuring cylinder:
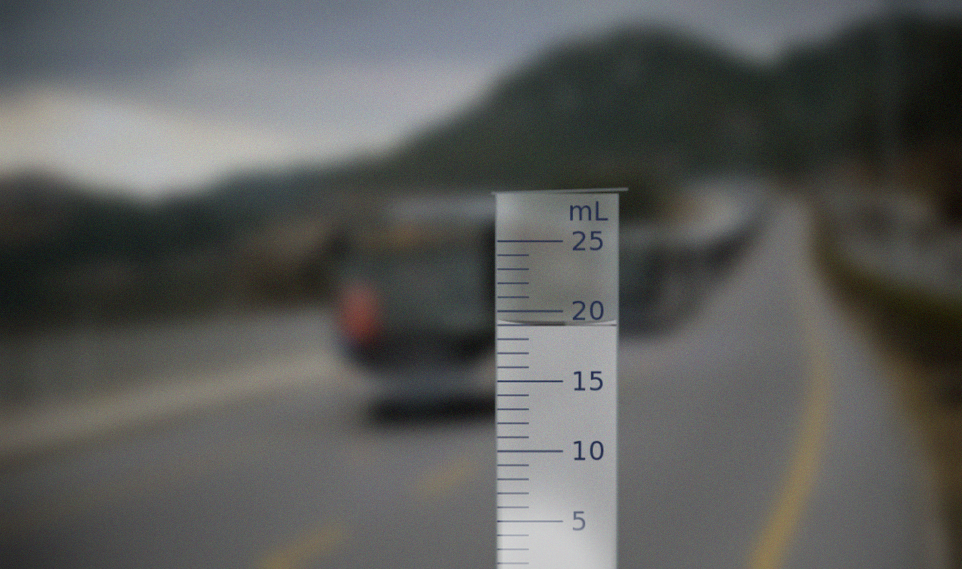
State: **19** mL
